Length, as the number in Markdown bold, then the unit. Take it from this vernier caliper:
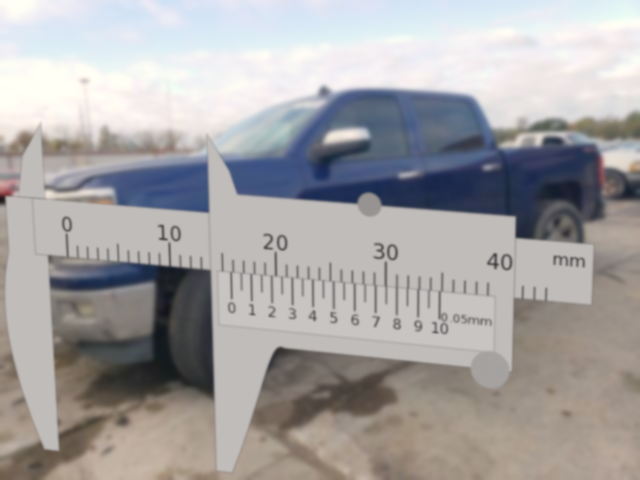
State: **15.8** mm
